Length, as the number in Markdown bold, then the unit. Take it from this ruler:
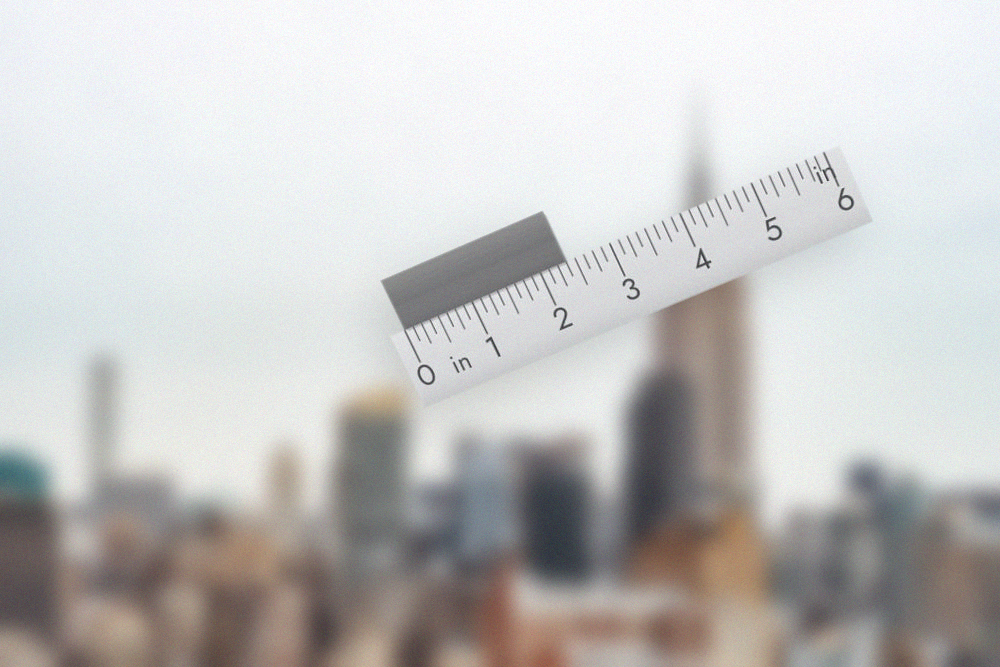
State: **2.375** in
